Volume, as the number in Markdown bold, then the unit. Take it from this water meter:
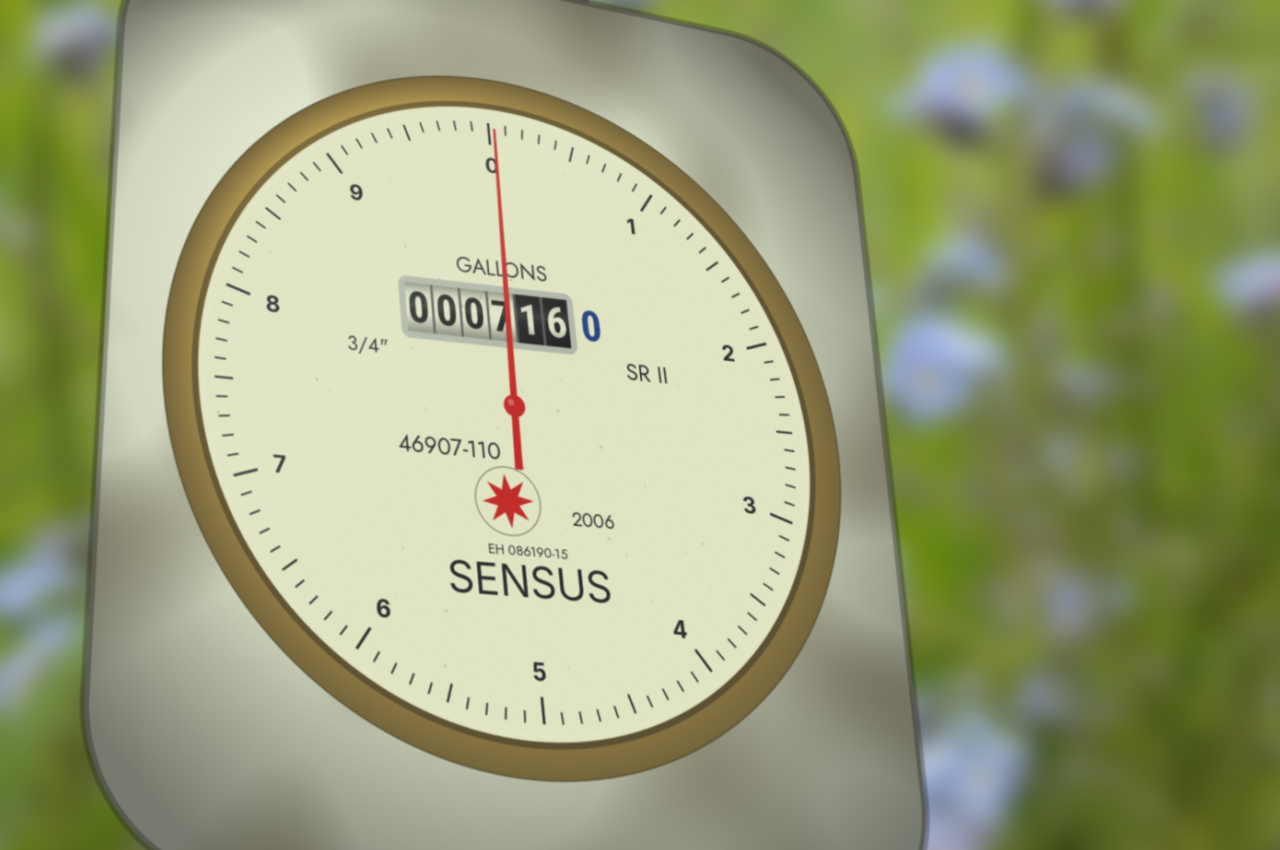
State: **7160.0** gal
